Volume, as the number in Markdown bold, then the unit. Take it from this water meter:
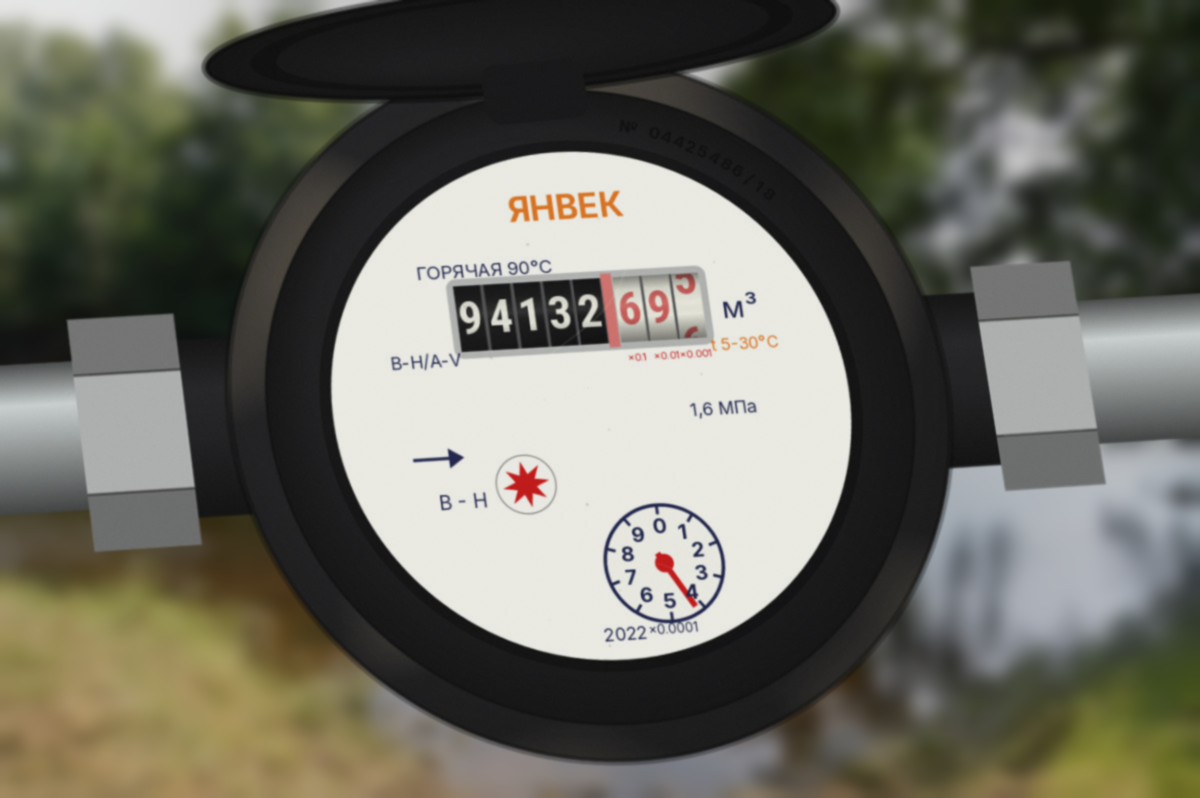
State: **94132.6954** m³
